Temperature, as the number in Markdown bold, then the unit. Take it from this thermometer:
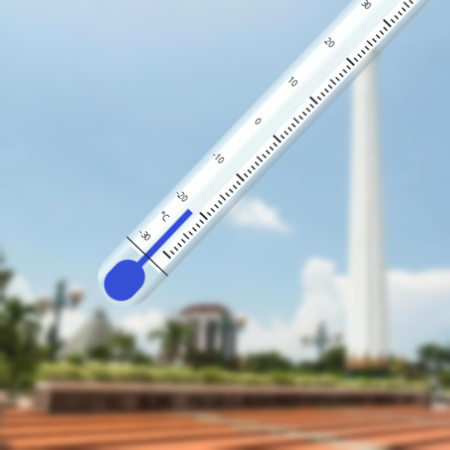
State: **-21** °C
